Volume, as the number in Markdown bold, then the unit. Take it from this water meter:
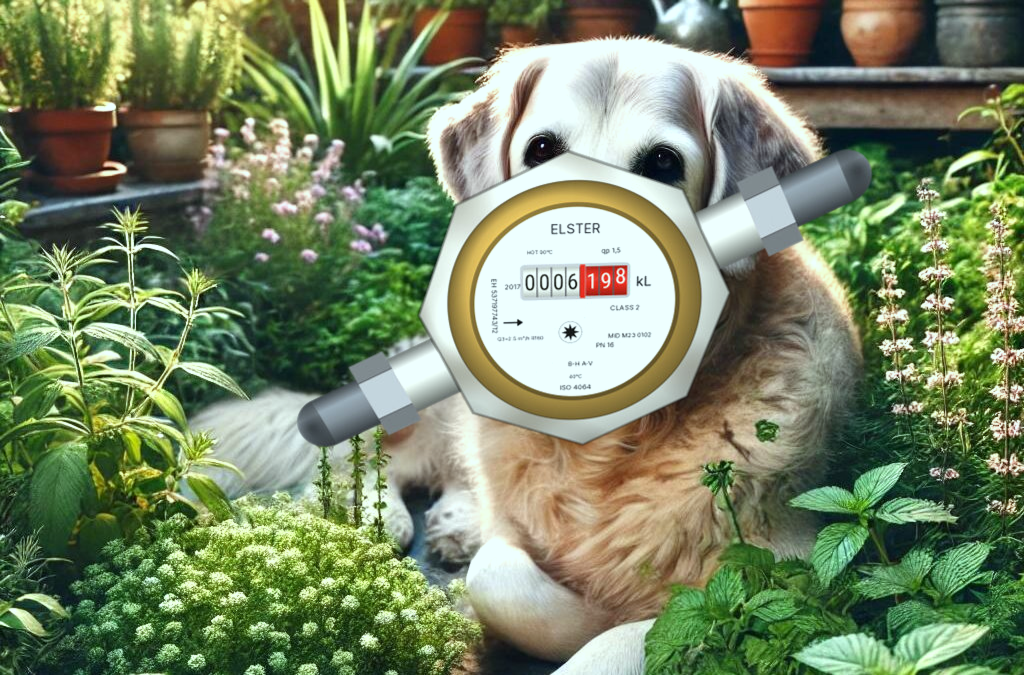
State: **6.198** kL
